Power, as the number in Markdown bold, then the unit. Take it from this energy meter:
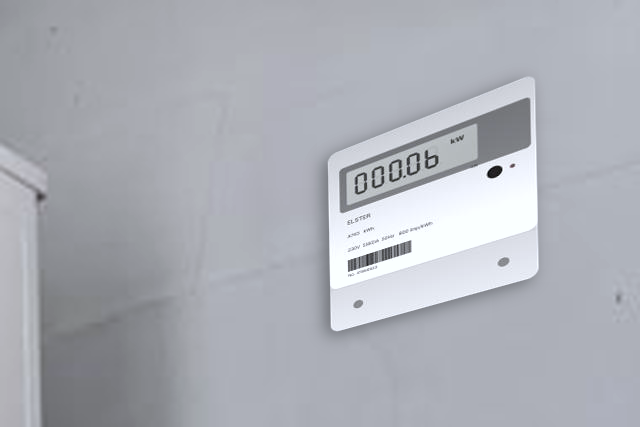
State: **0.06** kW
